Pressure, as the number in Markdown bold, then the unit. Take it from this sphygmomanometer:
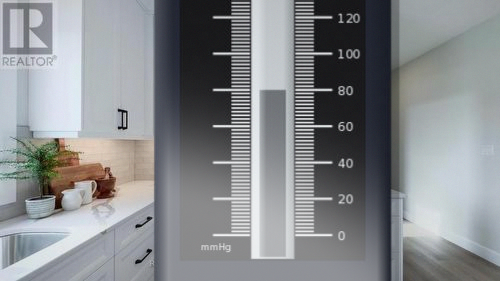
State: **80** mmHg
